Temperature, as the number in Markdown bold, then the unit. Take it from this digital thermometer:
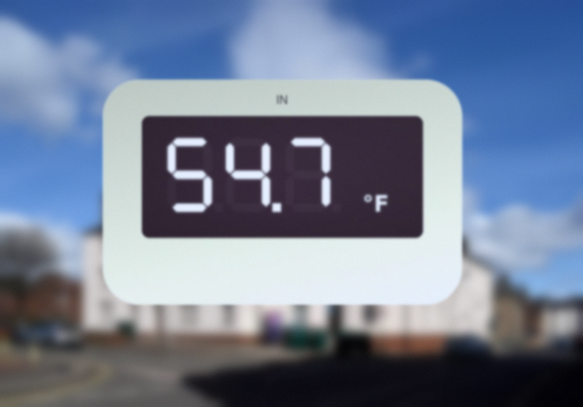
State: **54.7** °F
